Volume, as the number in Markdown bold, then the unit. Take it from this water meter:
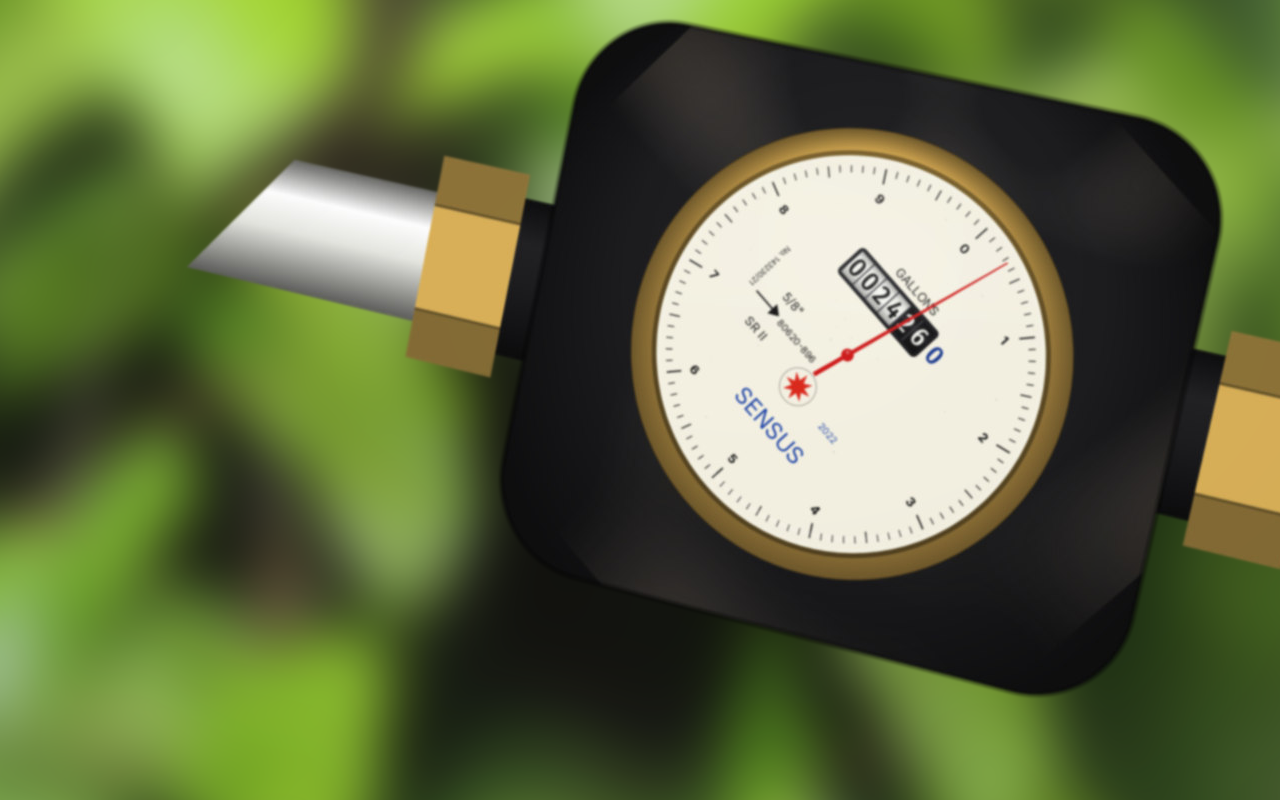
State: **24260.3** gal
